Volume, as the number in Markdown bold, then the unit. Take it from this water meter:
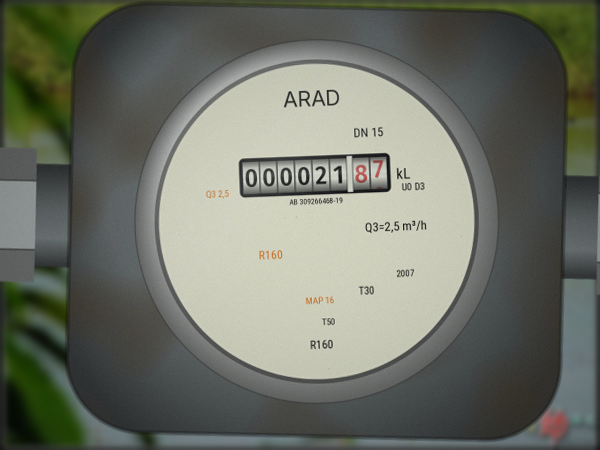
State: **21.87** kL
